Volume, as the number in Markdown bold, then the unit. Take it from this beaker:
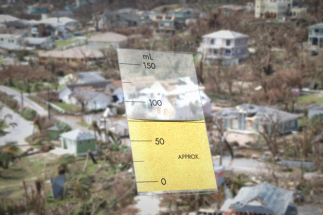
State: **75** mL
